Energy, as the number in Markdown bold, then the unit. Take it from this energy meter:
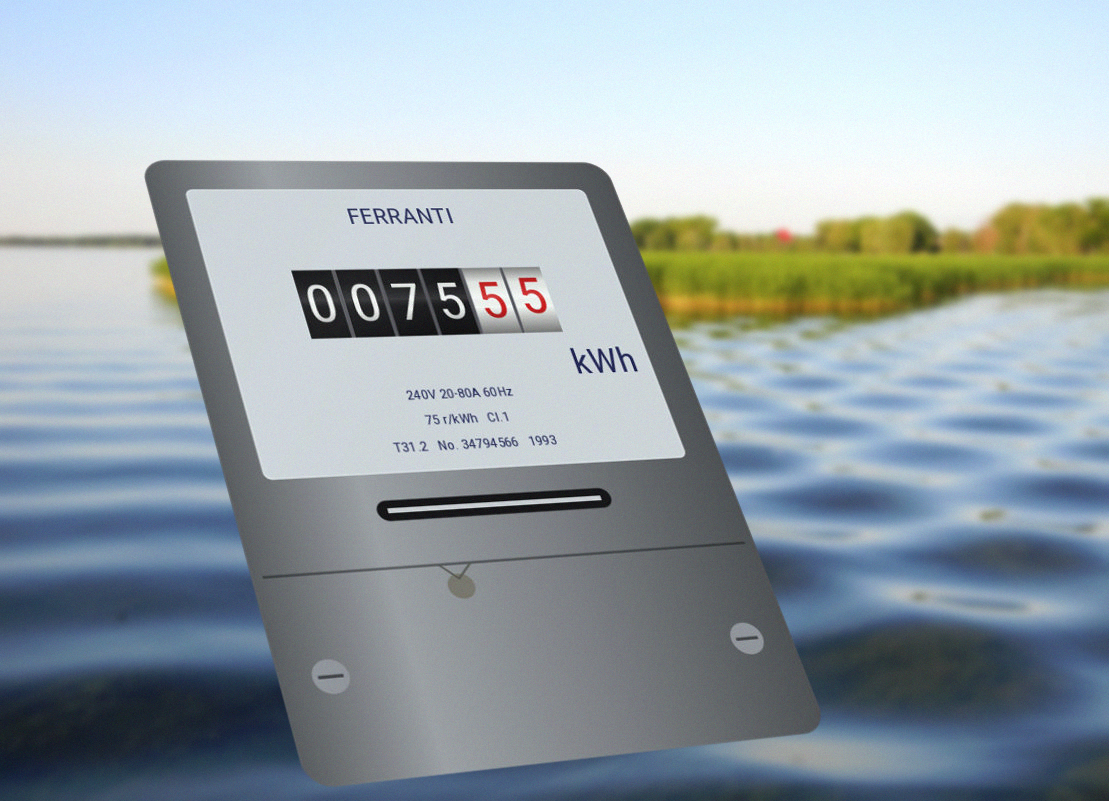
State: **75.55** kWh
